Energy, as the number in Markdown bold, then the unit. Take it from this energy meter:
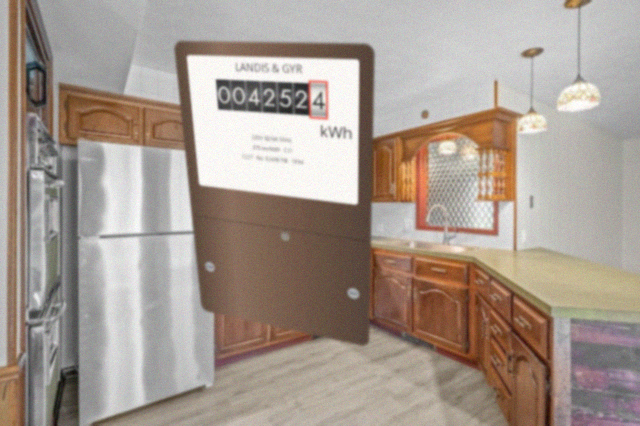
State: **4252.4** kWh
